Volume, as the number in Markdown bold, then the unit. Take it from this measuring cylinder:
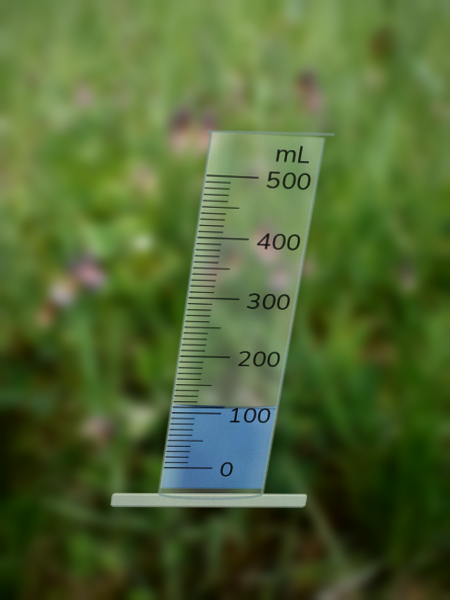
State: **110** mL
